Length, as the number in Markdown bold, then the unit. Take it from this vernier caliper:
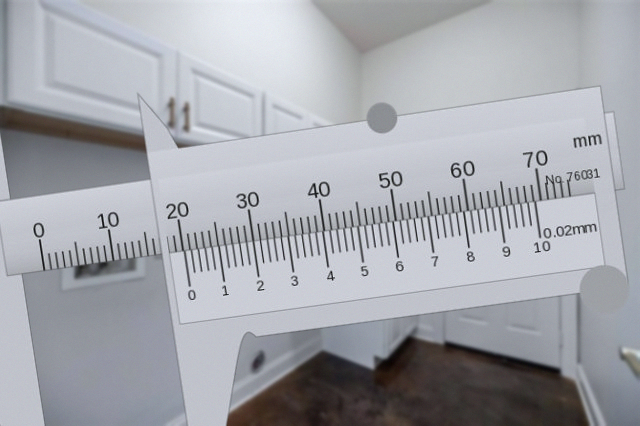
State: **20.2** mm
